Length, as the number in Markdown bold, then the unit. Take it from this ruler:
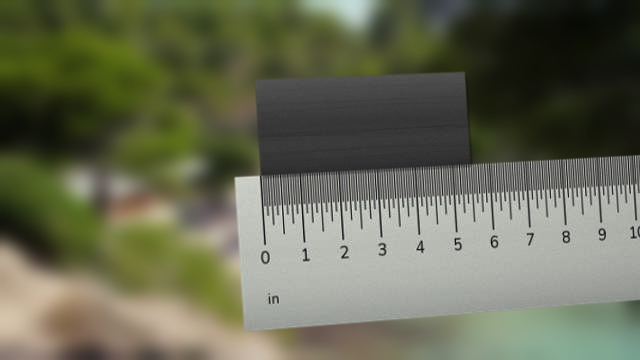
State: **5.5** in
